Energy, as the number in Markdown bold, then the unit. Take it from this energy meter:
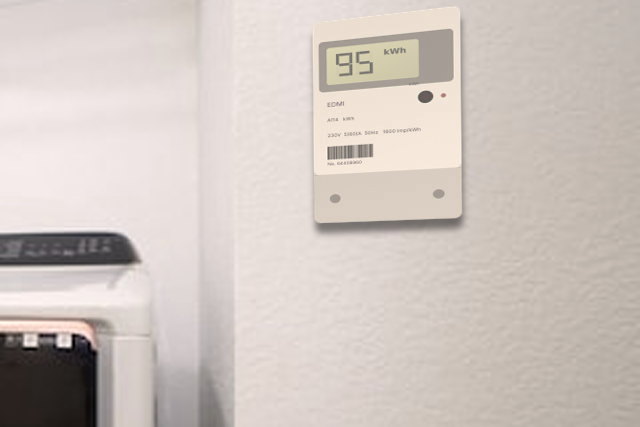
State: **95** kWh
